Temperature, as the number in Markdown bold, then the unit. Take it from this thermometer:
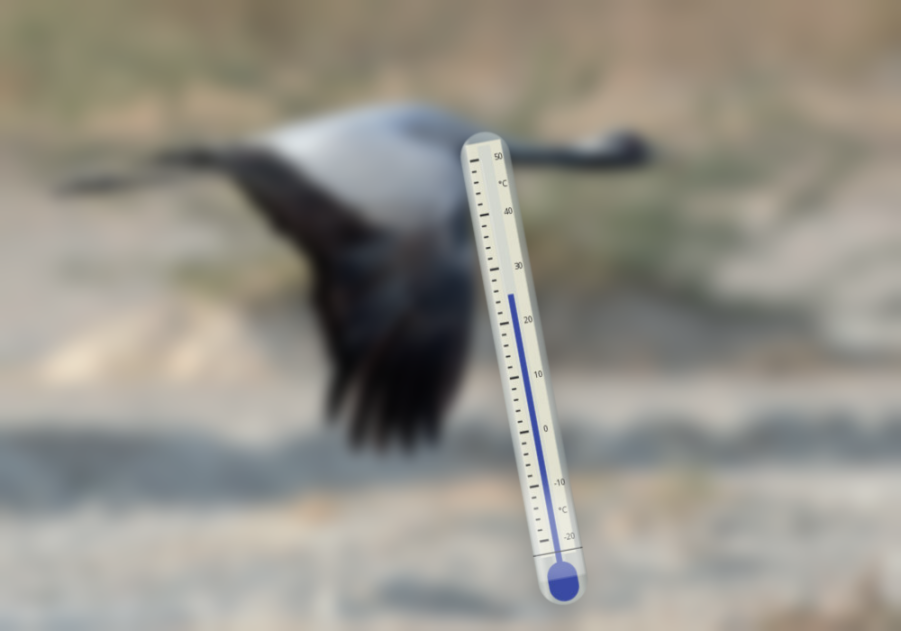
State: **25** °C
